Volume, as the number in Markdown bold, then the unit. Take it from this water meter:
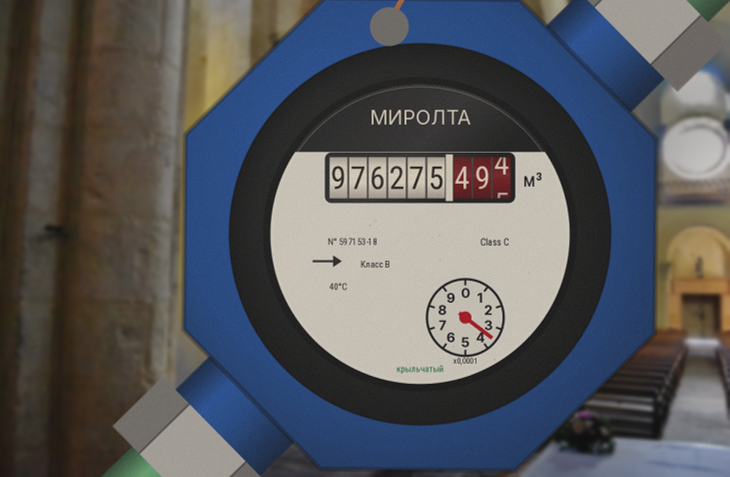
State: **976275.4943** m³
